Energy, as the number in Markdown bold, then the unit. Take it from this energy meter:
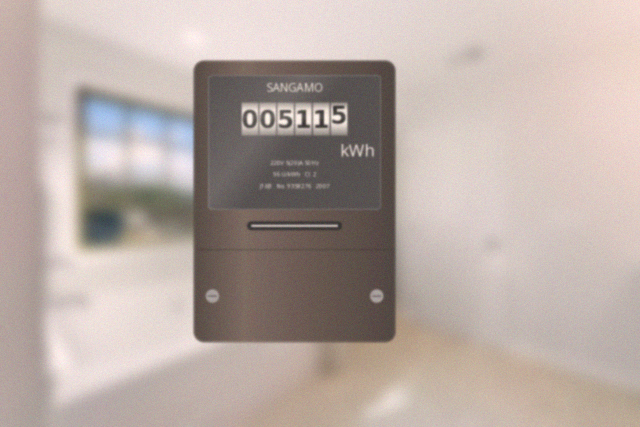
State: **5115** kWh
